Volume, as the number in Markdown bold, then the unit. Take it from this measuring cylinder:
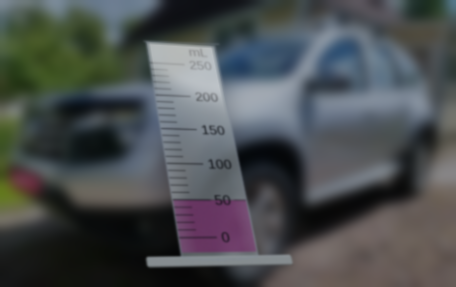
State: **50** mL
